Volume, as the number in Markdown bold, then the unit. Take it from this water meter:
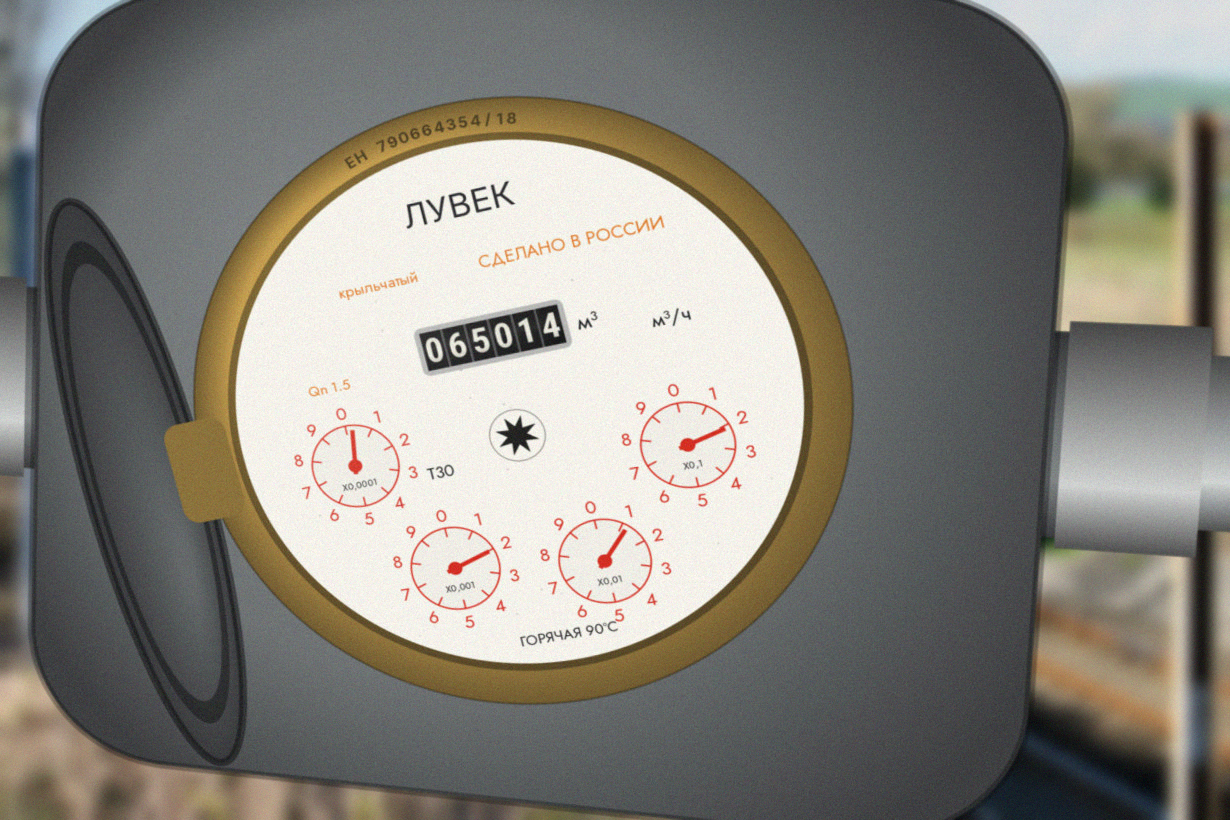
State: **65014.2120** m³
